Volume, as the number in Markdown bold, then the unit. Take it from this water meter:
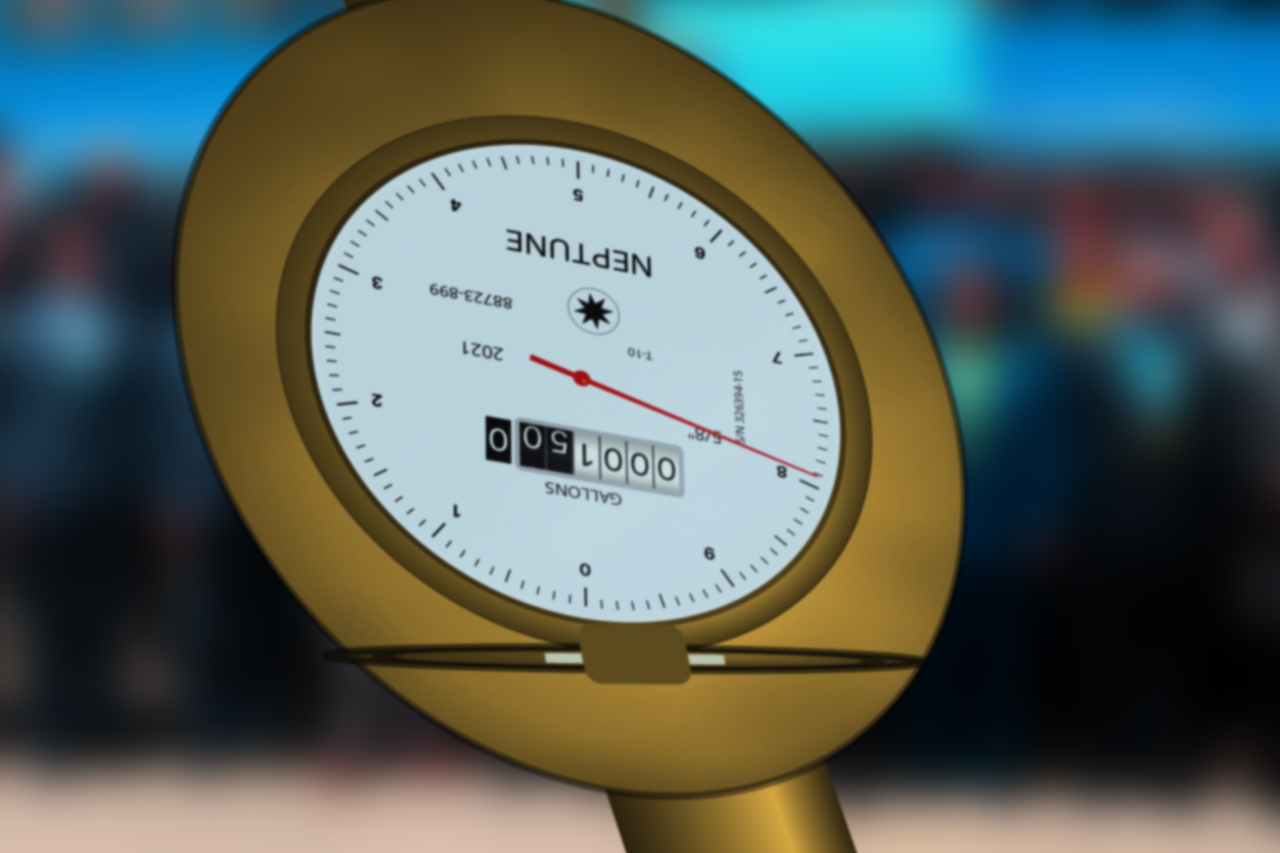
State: **1497.9** gal
